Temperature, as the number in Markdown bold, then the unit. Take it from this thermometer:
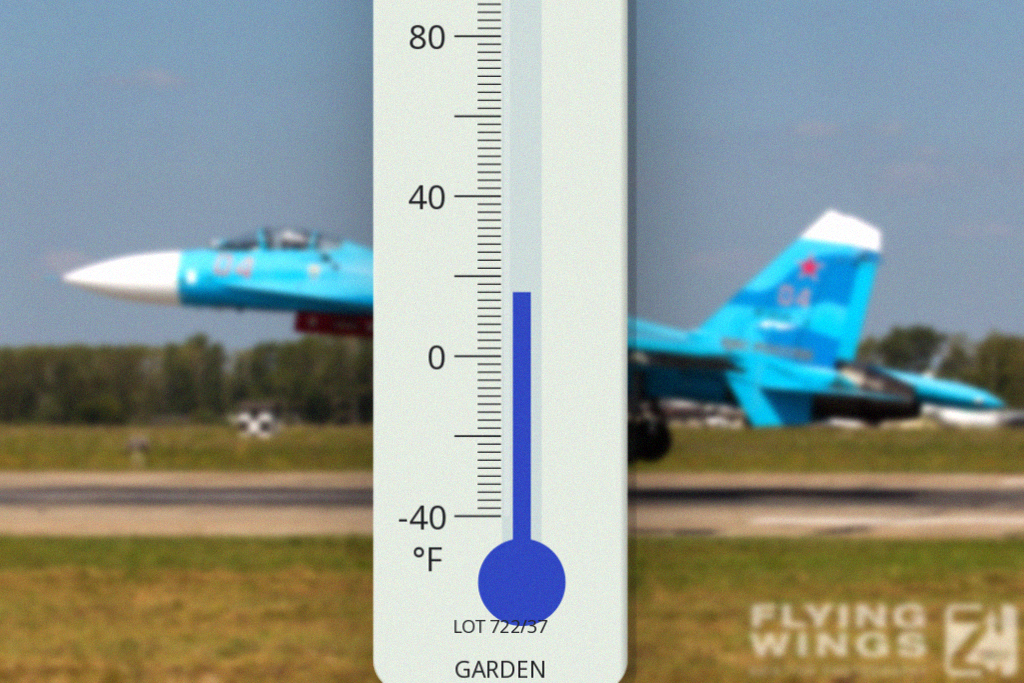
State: **16** °F
